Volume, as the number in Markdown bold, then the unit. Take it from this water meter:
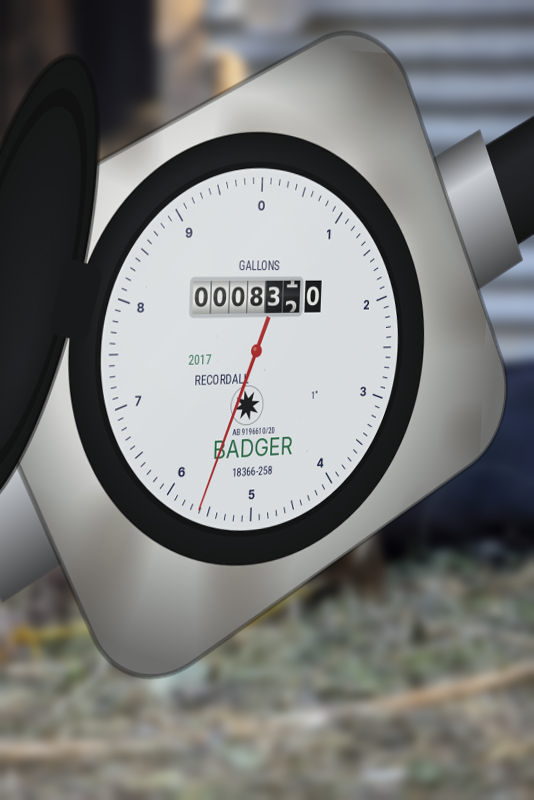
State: **8315.6** gal
